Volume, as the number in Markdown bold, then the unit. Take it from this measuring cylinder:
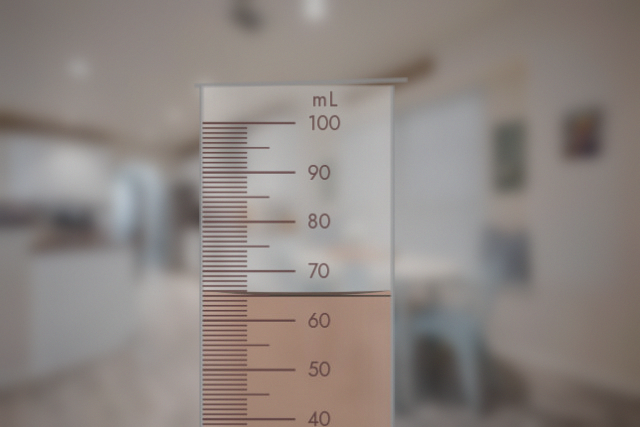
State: **65** mL
